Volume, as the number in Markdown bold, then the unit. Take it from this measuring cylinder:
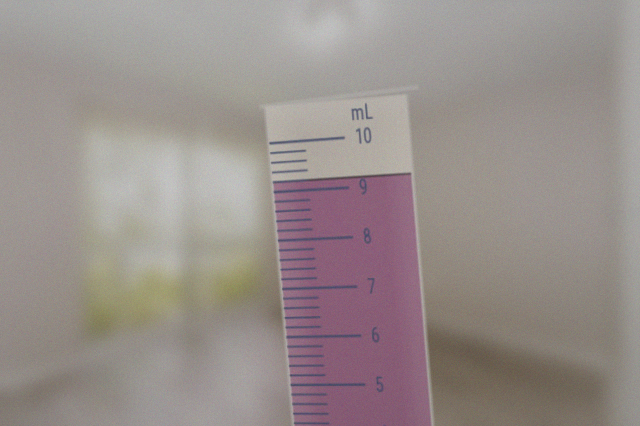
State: **9.2** mL
